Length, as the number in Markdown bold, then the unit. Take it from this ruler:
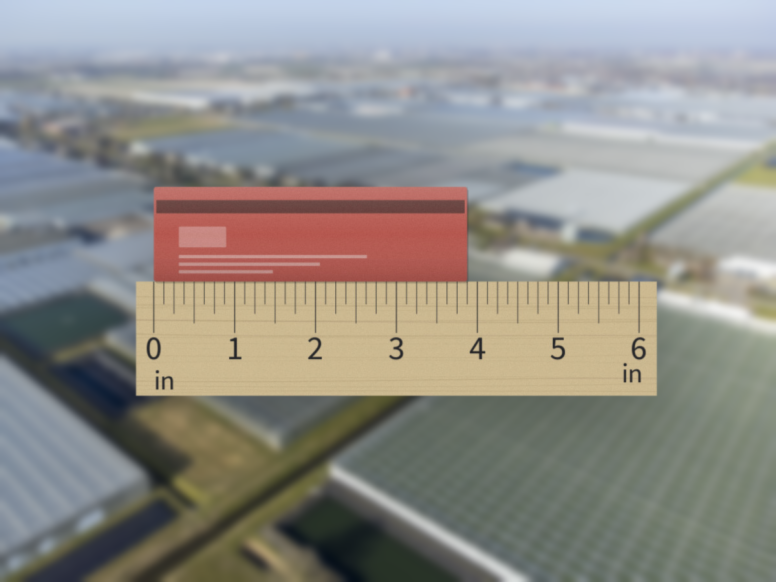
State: **3.875** in
